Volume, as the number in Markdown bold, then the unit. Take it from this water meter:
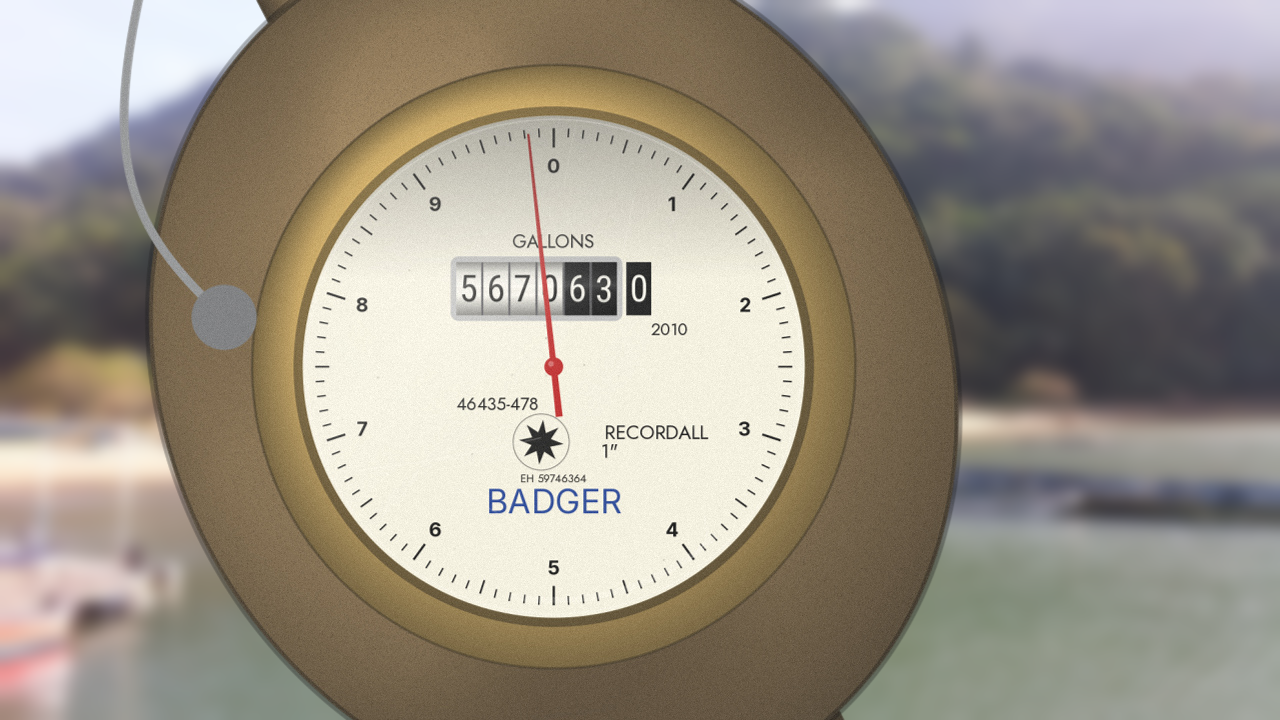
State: **5670629.8** gal
